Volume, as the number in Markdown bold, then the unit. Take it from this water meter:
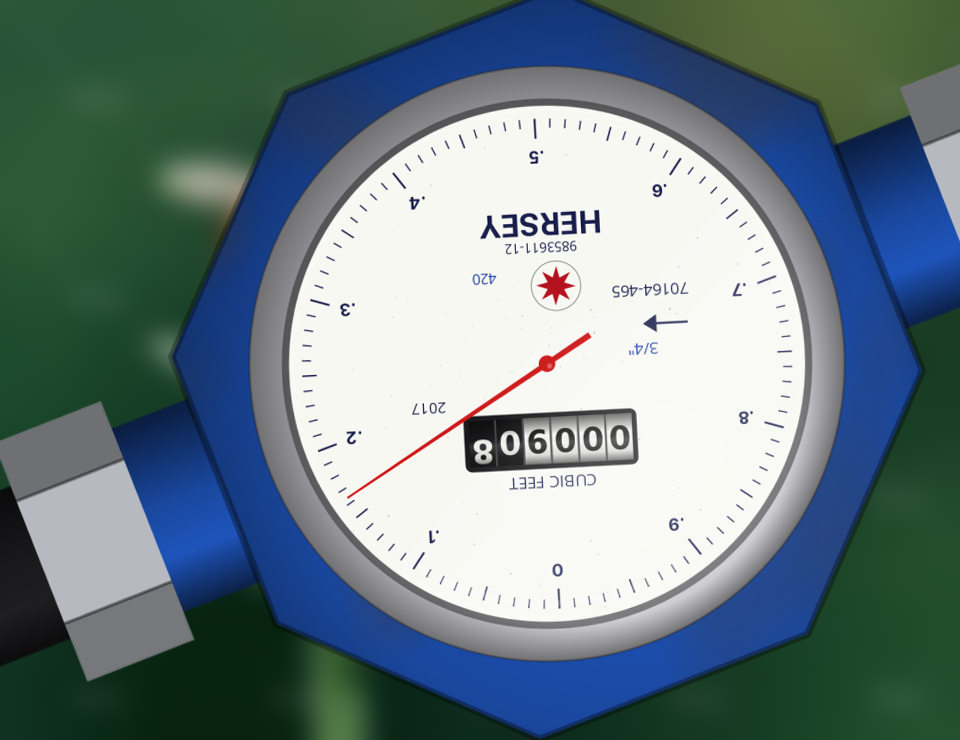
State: **908.16** ft³
